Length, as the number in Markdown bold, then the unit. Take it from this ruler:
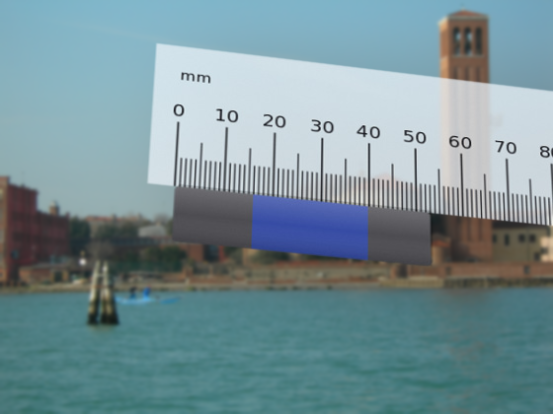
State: **53** mm
